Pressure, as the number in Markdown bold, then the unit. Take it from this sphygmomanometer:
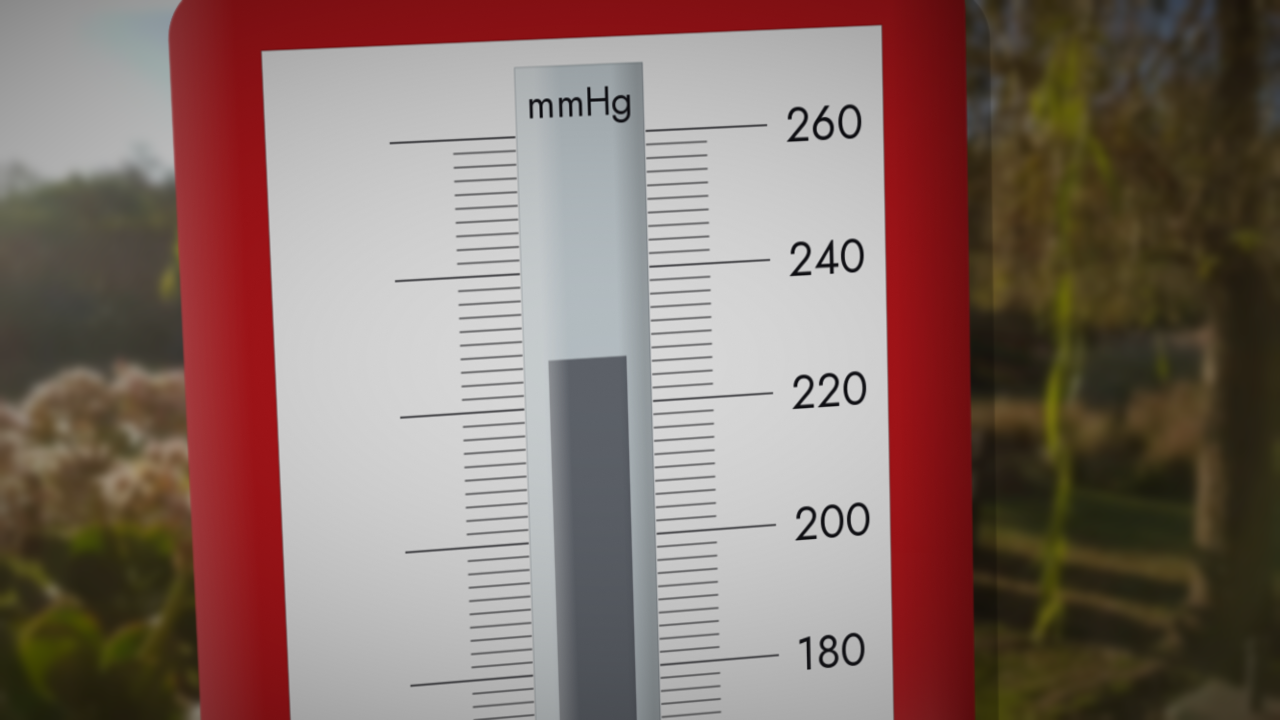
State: **227** mmHg
